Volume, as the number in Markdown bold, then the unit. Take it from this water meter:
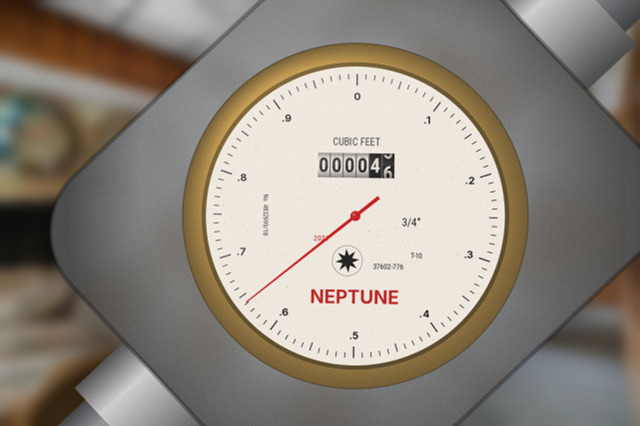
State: **45.64** ft³
